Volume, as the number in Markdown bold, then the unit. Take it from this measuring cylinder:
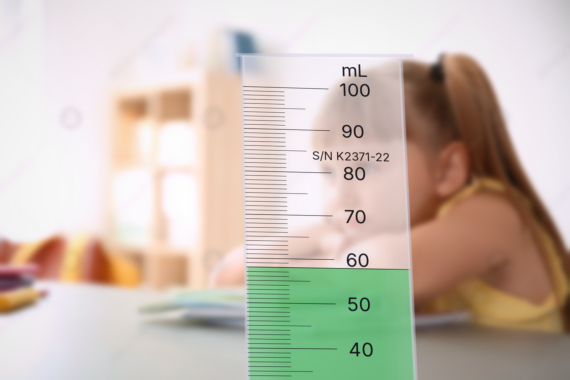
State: **58** mL
